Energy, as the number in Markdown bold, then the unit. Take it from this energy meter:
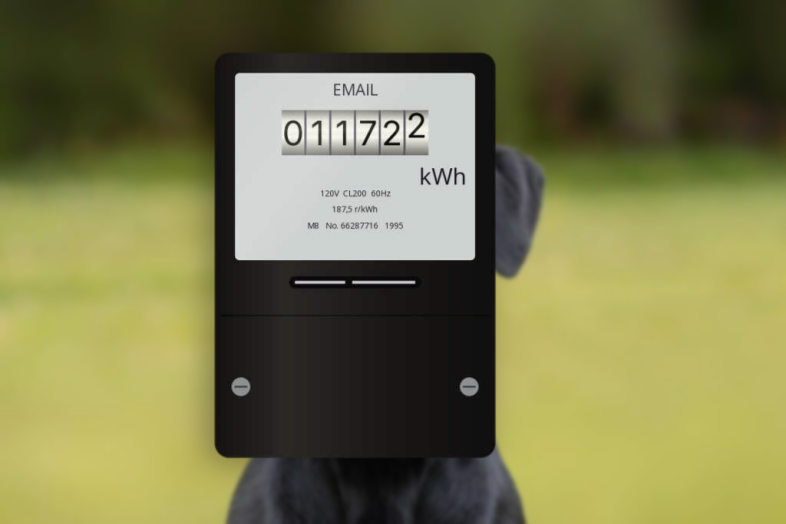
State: **11722** kWh
